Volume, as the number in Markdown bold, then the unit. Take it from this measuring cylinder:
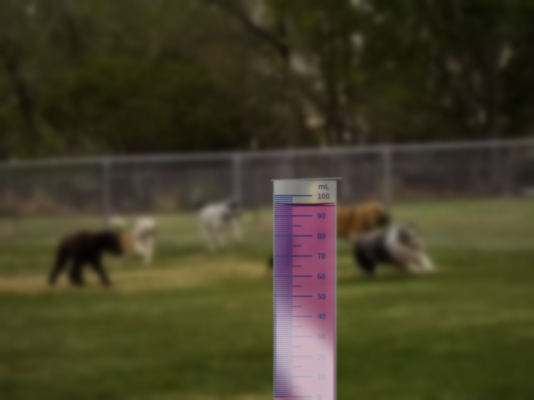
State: **95** mL
